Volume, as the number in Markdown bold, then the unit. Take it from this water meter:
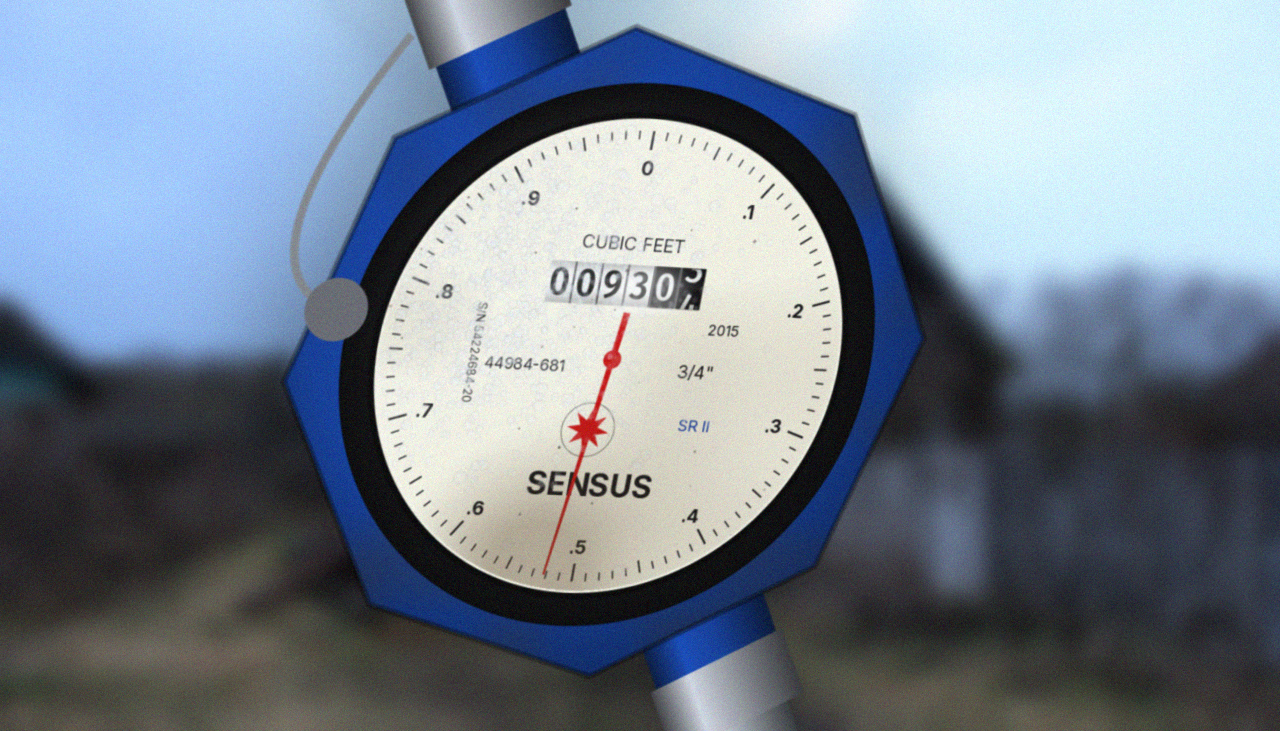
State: **9303.52** ft³
